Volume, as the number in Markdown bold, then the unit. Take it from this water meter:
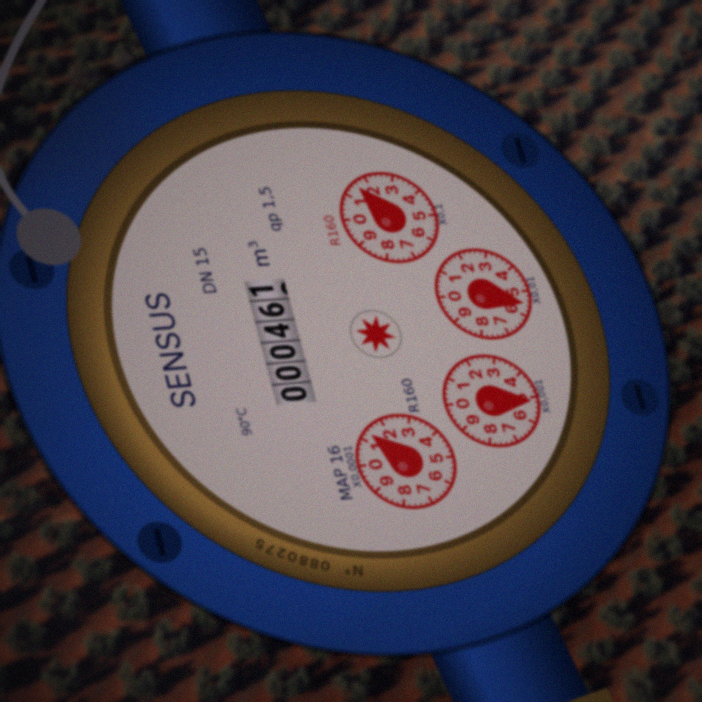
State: **461.1551** m³
